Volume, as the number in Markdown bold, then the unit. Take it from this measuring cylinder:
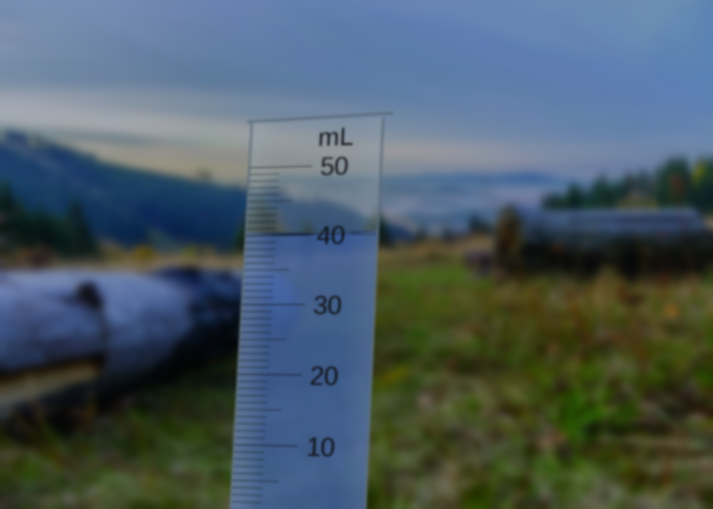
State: **40** mL
